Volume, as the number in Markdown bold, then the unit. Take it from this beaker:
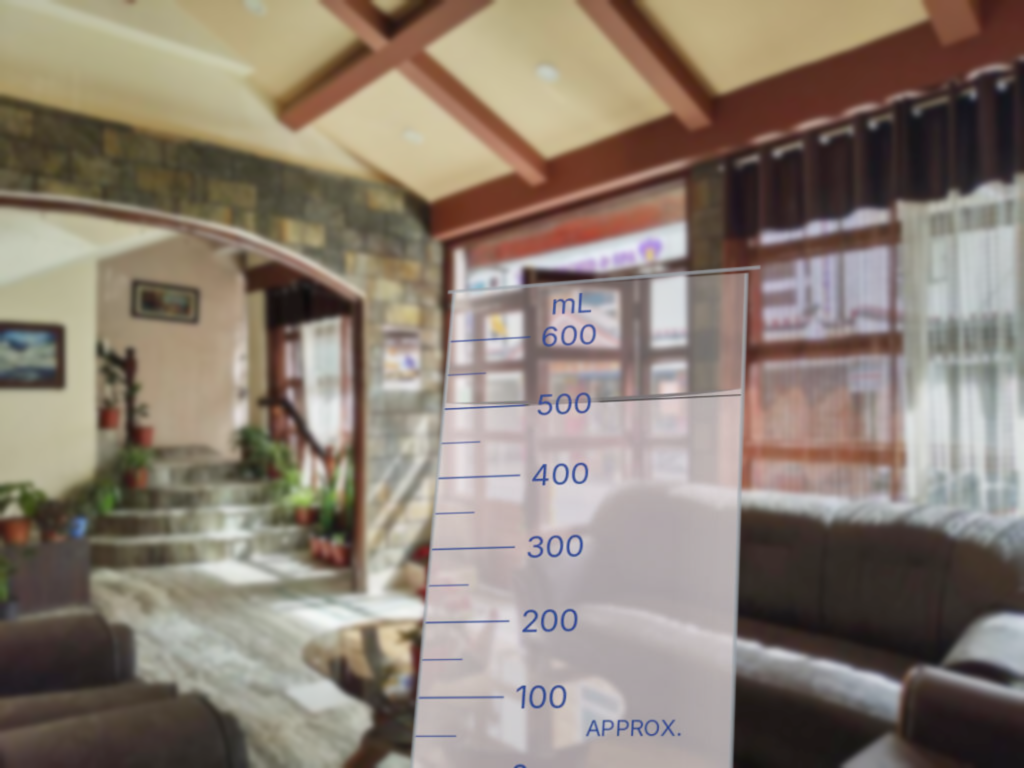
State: **500** mL
